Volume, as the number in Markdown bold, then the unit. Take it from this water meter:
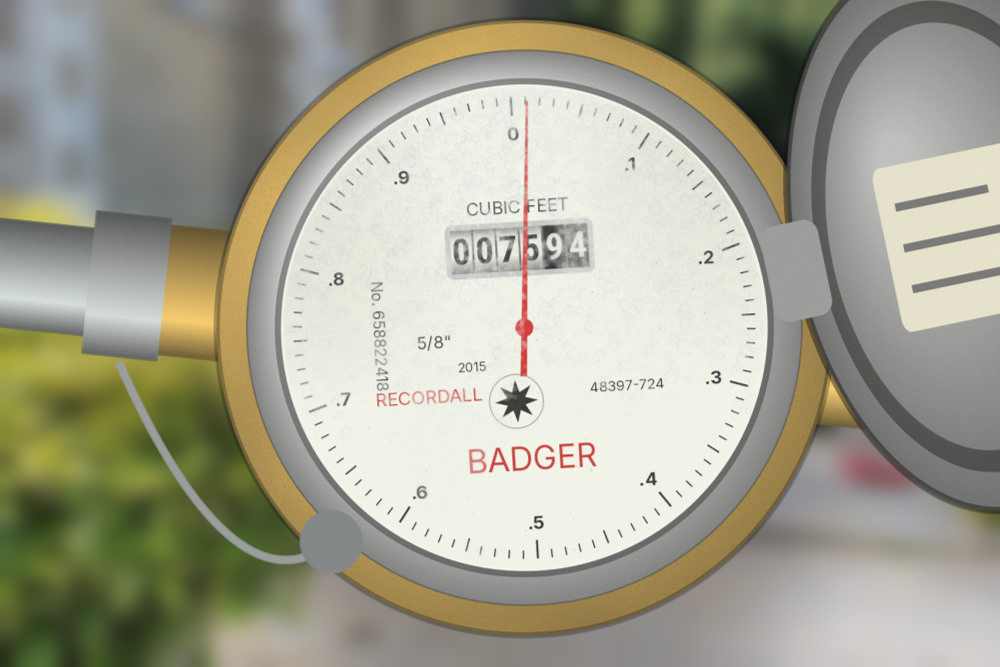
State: **7594.01** ft³
